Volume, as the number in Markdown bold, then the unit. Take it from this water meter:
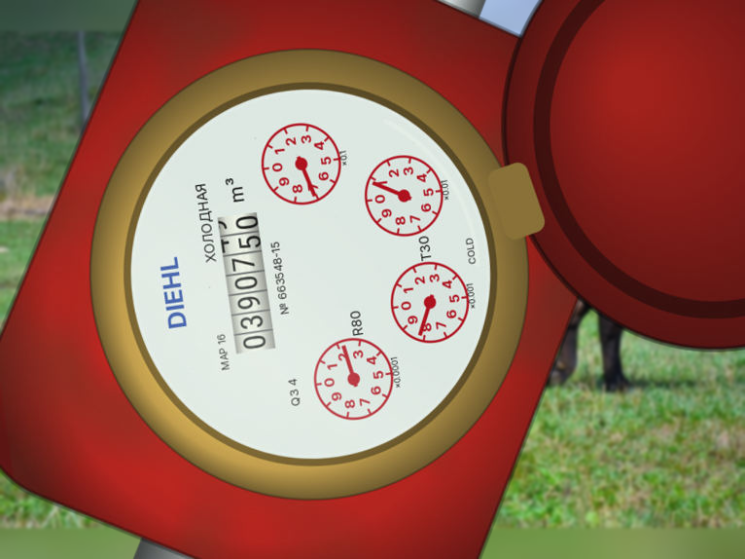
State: **390749.7082** m³
